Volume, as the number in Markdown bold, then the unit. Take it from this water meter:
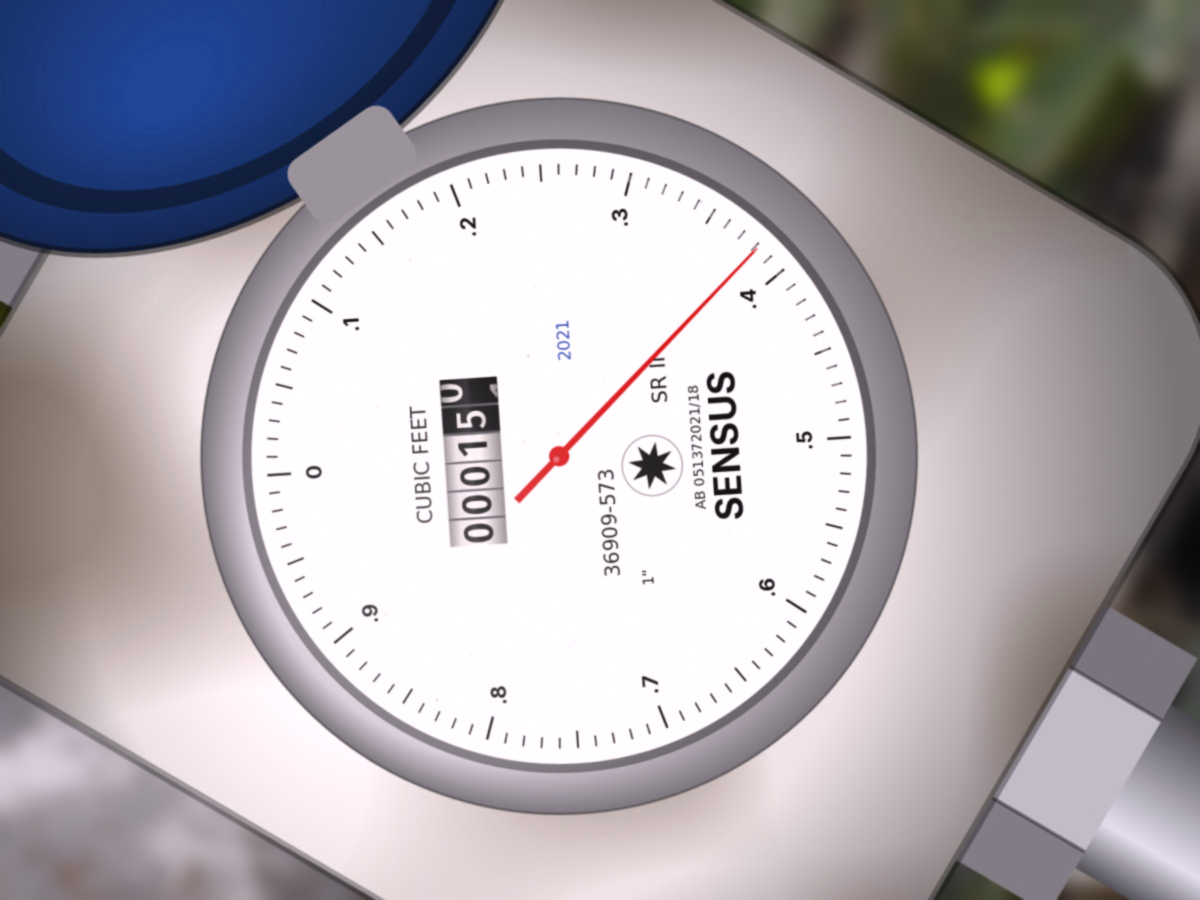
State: **150.38** ft³
